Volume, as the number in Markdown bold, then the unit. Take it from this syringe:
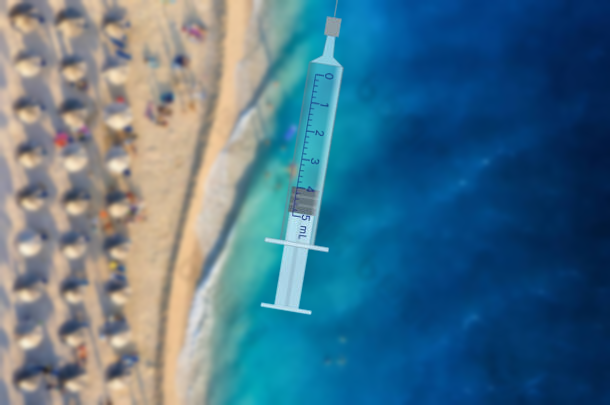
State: **4** mL
